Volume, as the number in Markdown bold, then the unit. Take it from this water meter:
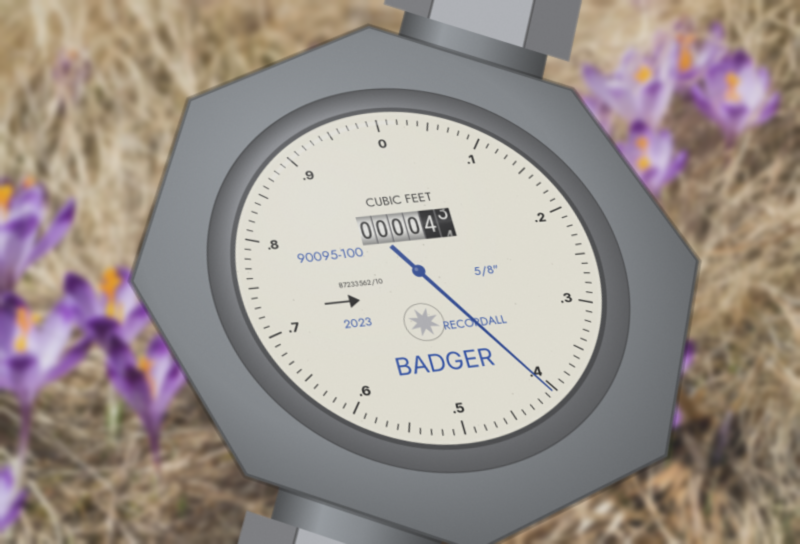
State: **43.40** ft³
